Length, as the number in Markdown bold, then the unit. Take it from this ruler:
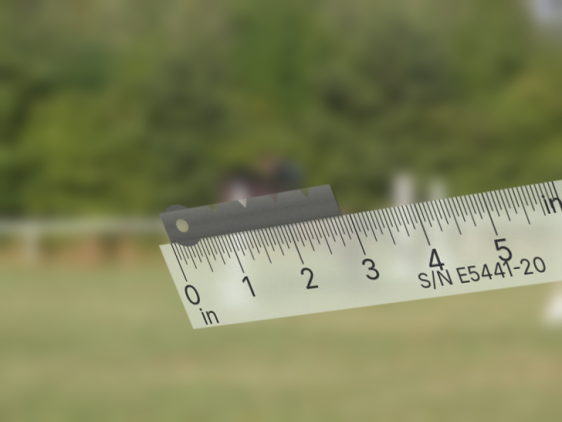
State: **2.875** in
